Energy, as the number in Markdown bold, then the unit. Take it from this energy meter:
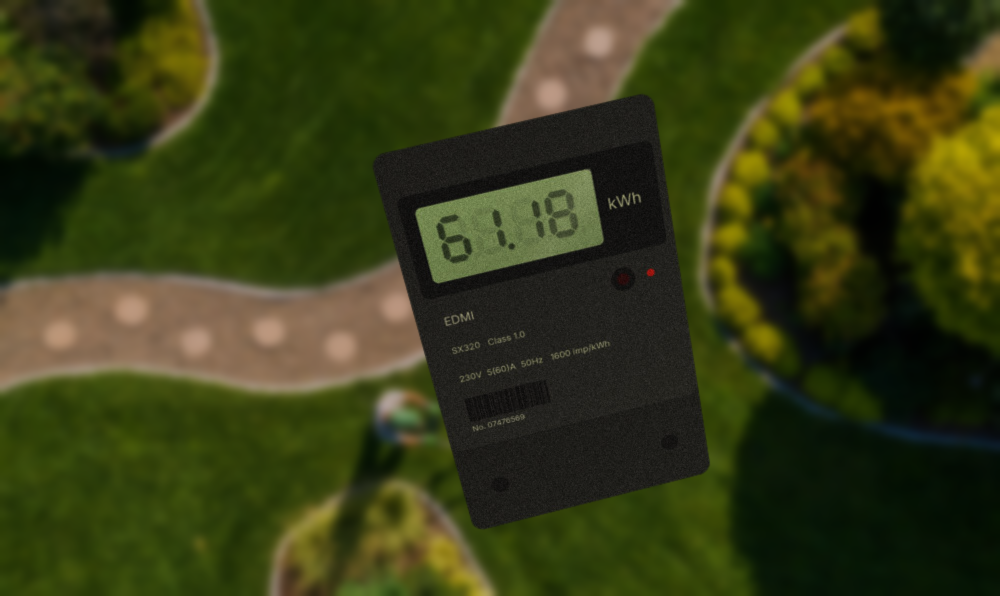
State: **61.18** kWh
